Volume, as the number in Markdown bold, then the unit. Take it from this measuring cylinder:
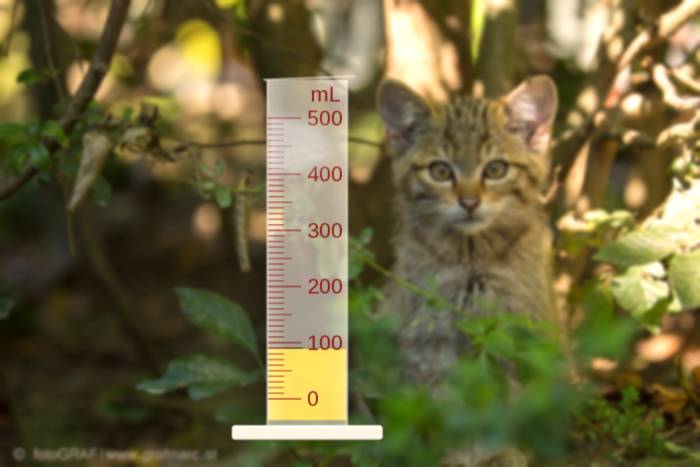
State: **90** mL
